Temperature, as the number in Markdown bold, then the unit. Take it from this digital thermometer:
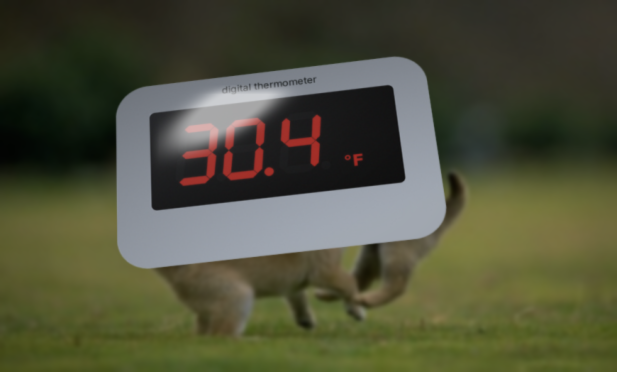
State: **30.4** °F
